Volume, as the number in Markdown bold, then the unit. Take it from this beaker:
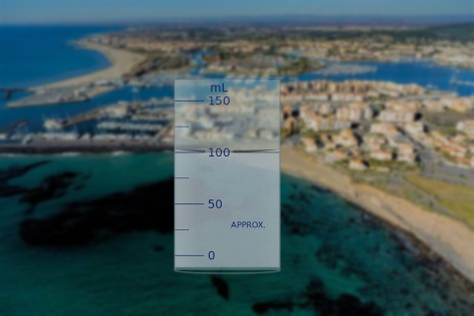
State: **100** mL
